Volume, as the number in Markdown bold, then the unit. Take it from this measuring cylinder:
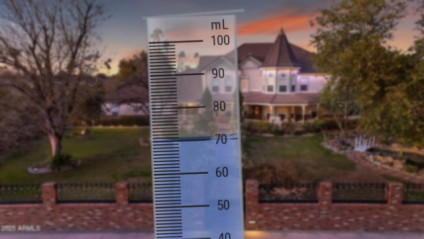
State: **70** mL
